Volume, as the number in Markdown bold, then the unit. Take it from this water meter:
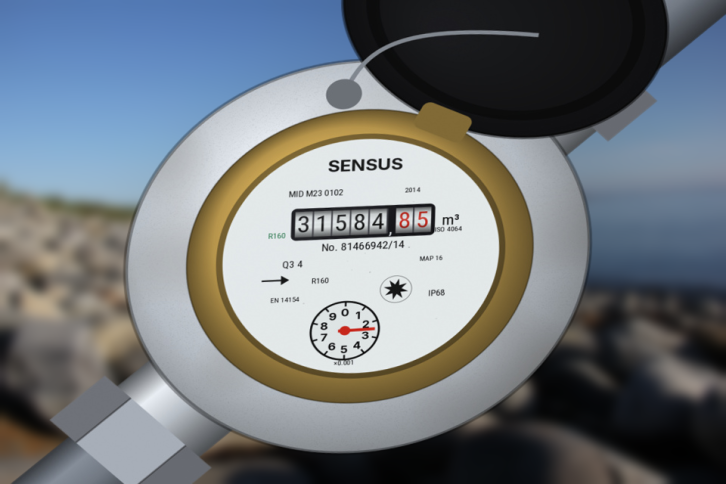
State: **31584.852** m³
